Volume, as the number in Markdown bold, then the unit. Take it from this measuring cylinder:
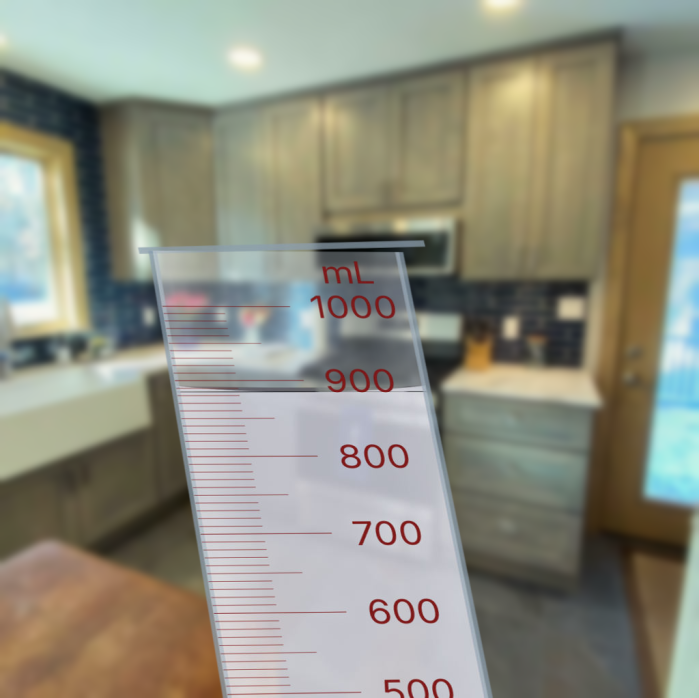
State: **885** mL
